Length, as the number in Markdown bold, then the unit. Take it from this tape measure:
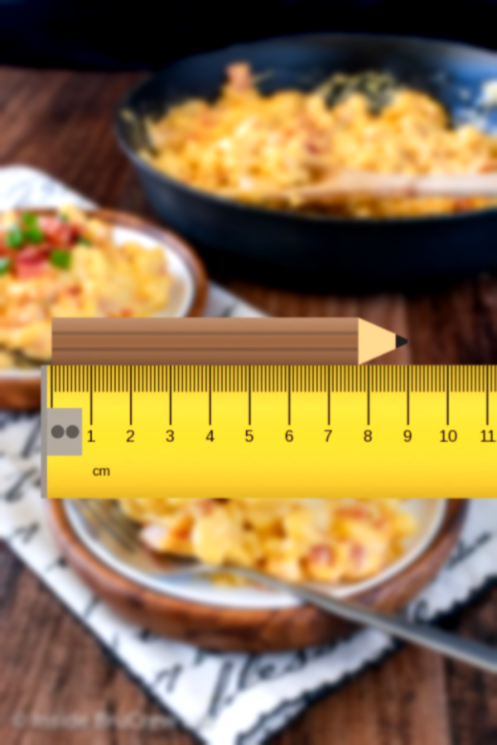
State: **9** cm
